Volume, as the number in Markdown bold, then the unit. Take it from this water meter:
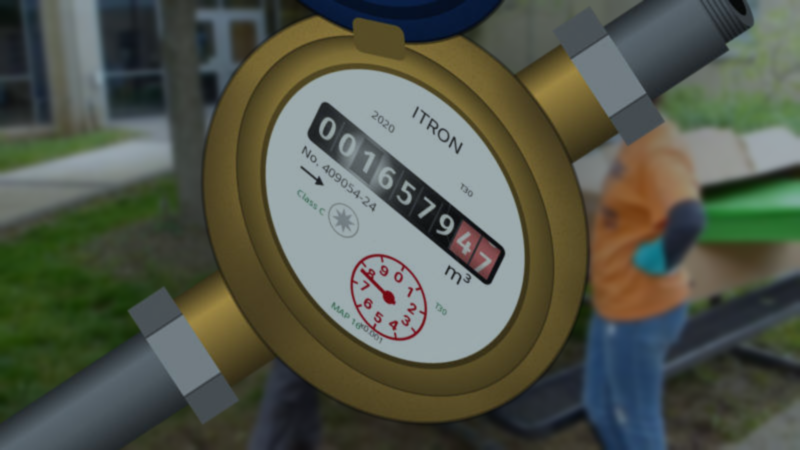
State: **16579.467** m³
